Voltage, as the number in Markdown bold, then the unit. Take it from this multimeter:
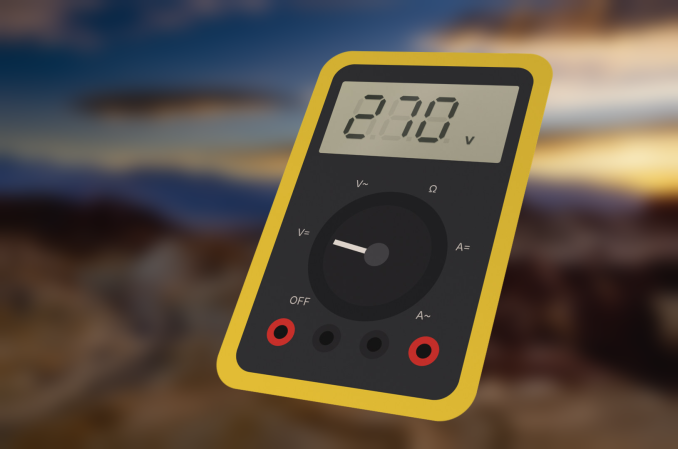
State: **270** V
